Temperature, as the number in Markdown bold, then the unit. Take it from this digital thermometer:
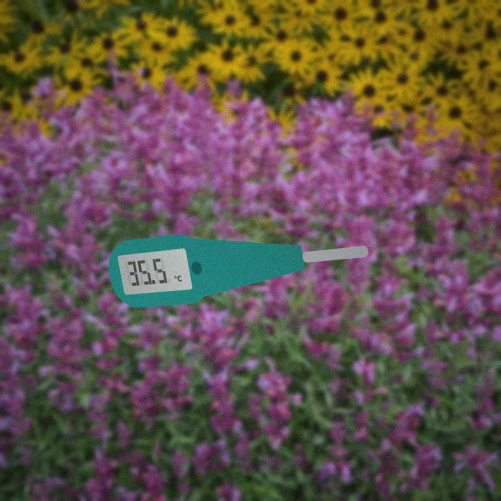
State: **35.5** °C
